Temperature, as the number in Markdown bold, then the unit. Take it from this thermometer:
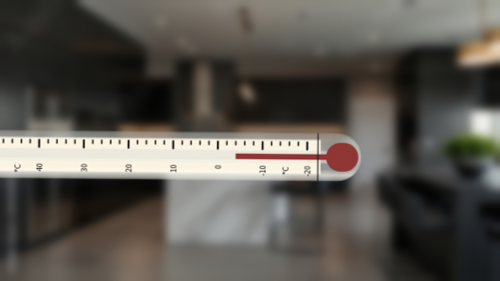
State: **-4** °C
